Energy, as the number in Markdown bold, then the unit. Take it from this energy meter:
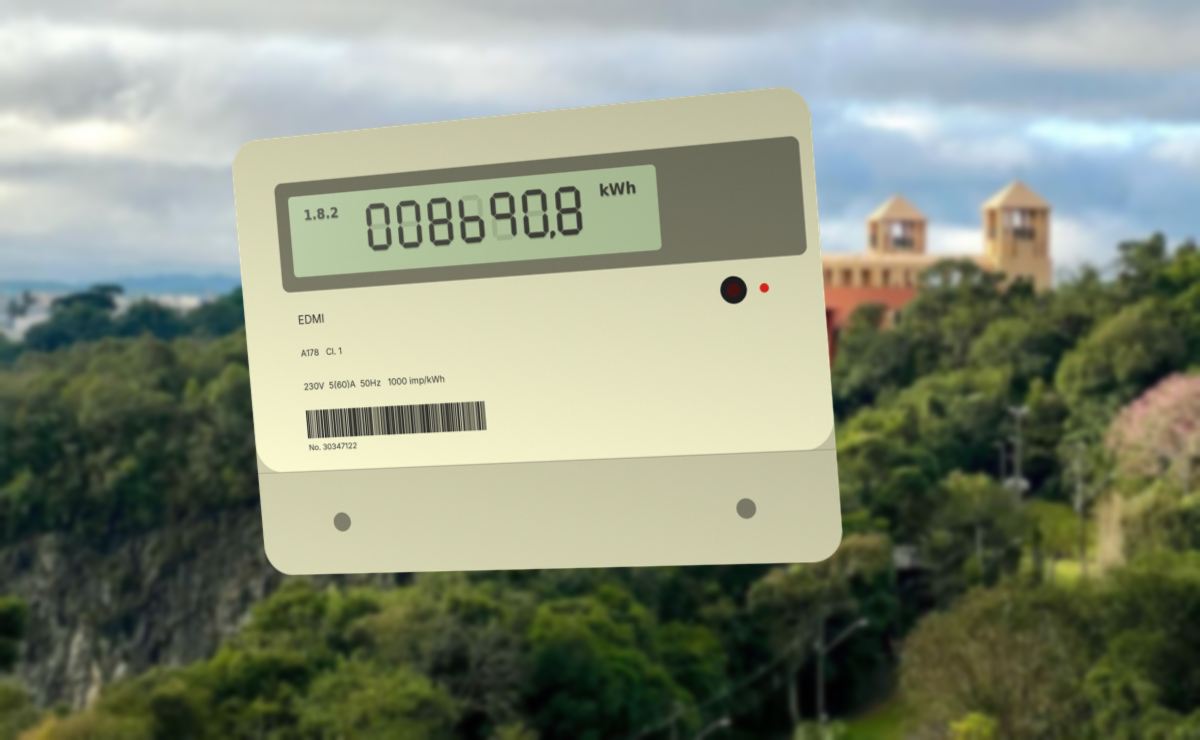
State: **8690.8** kWh
